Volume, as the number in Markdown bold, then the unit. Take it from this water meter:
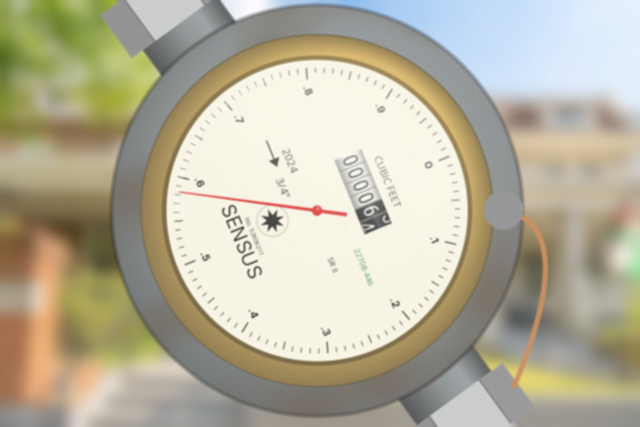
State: **63.58** ft³
